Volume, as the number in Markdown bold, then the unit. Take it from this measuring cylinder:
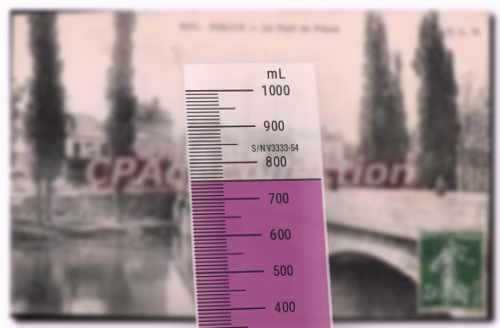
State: **750** mL
